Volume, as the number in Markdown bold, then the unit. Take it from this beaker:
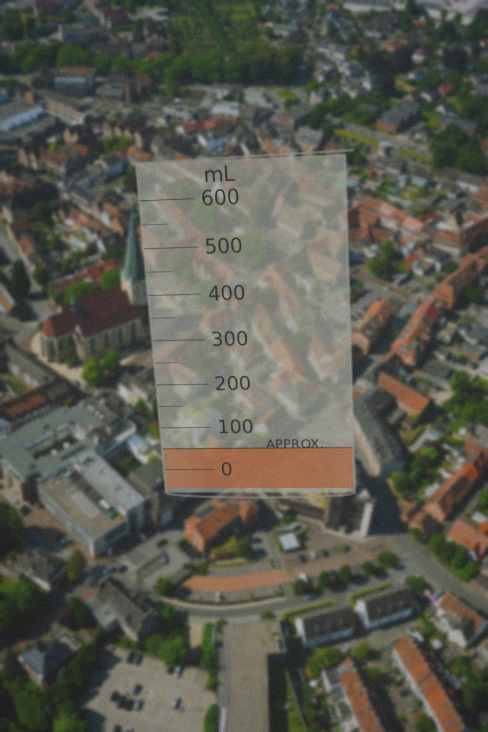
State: **50** mL
